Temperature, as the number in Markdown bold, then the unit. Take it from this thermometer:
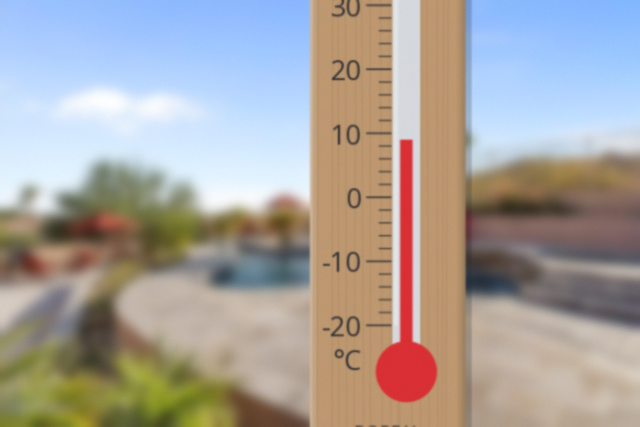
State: **9** °C
